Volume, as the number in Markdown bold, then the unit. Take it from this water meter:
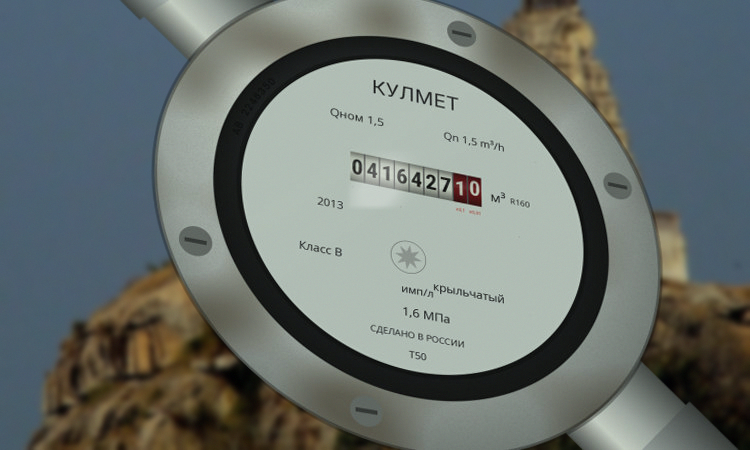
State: **416427.10** m³
